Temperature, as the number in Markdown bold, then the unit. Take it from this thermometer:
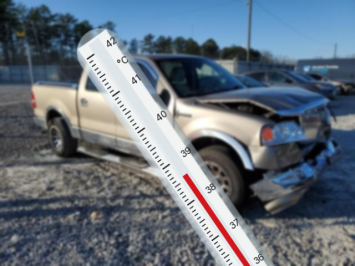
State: **38.6** °C
